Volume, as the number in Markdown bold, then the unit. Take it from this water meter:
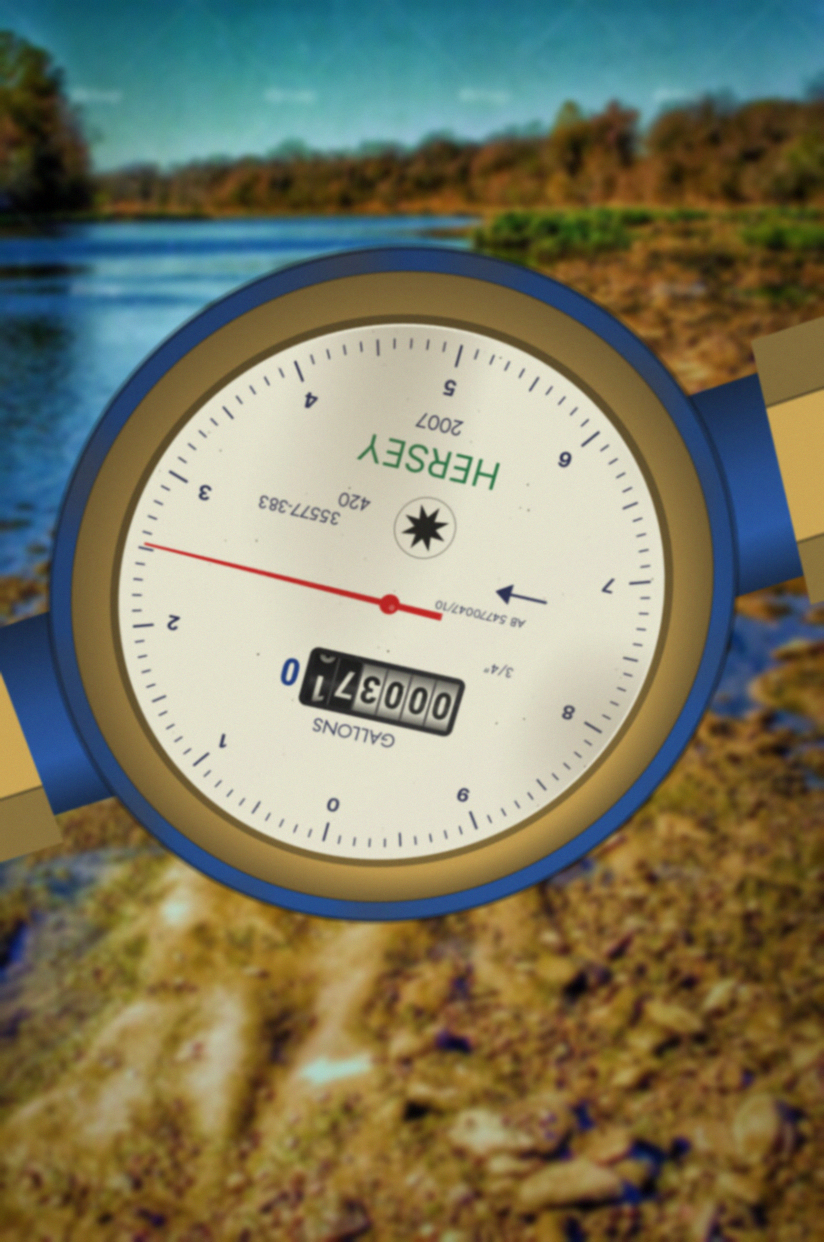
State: **3712.5** gal
